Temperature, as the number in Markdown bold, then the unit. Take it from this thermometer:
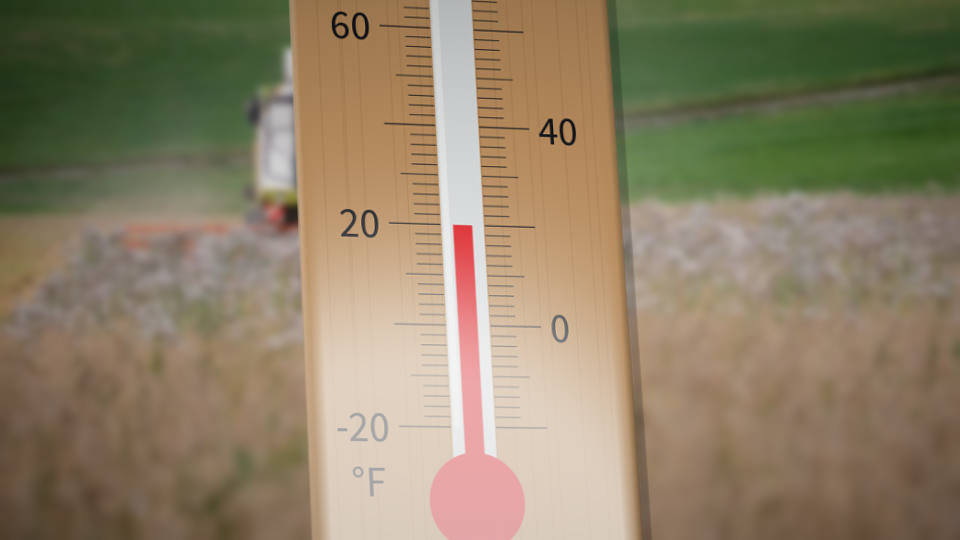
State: **20** °F
